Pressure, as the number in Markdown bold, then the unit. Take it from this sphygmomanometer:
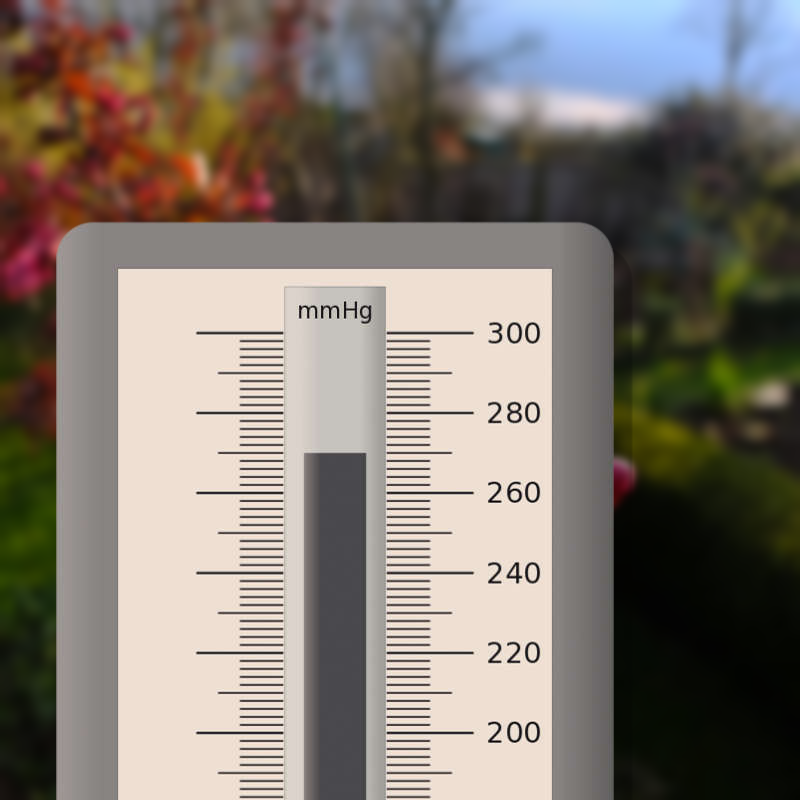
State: **270** mmHg
